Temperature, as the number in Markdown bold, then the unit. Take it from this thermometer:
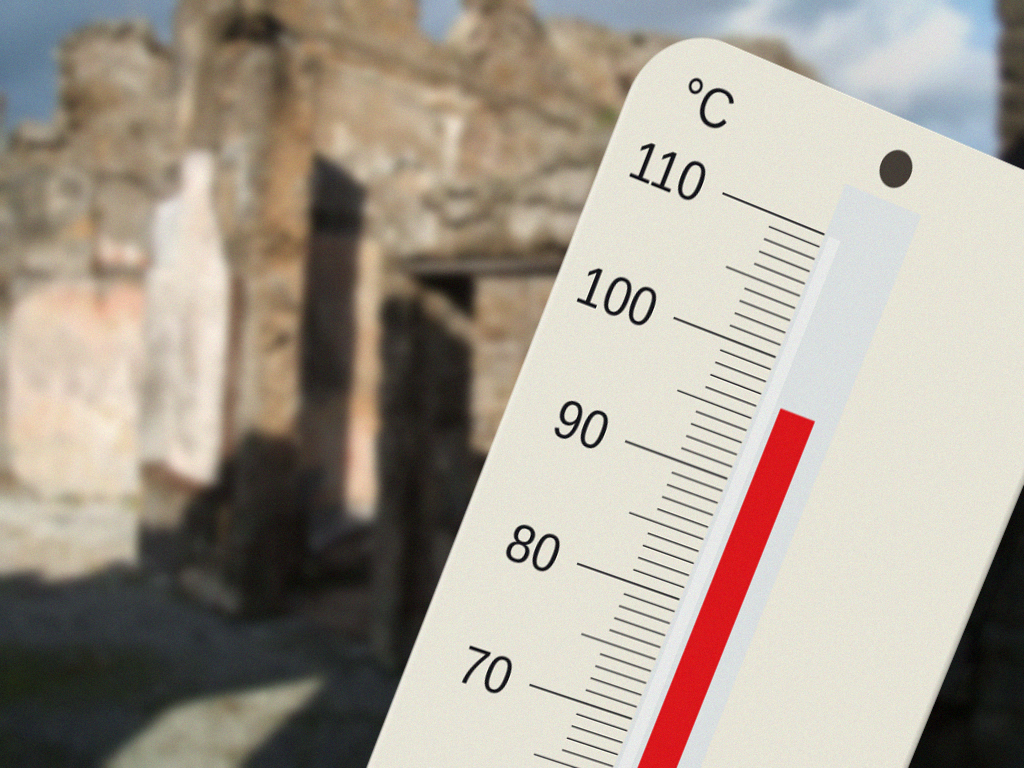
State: **96.5** °C
